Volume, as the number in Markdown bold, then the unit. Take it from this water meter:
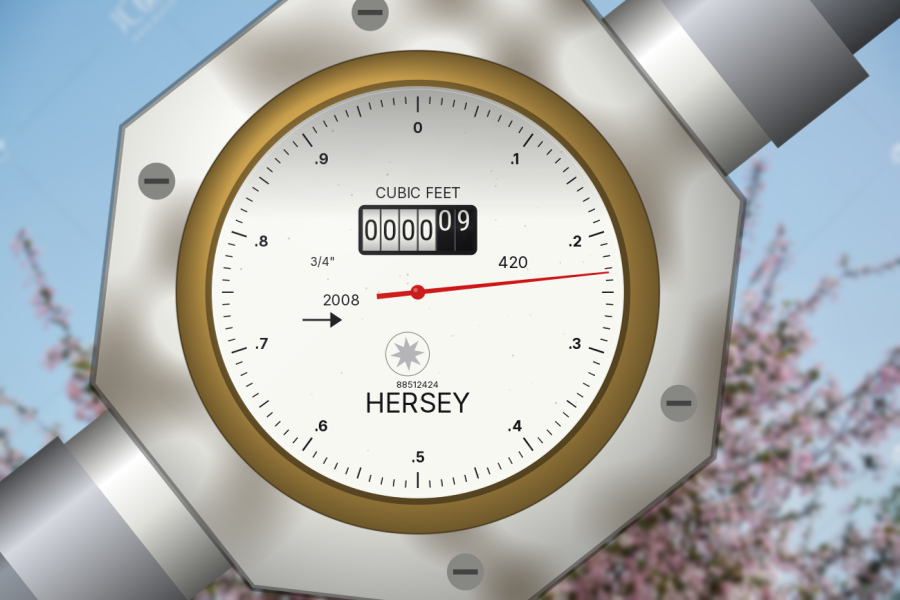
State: **9.23** ft³
